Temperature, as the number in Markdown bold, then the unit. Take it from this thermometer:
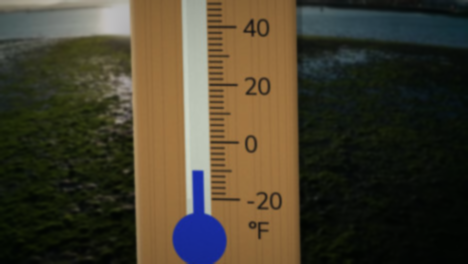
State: **-10** °F
